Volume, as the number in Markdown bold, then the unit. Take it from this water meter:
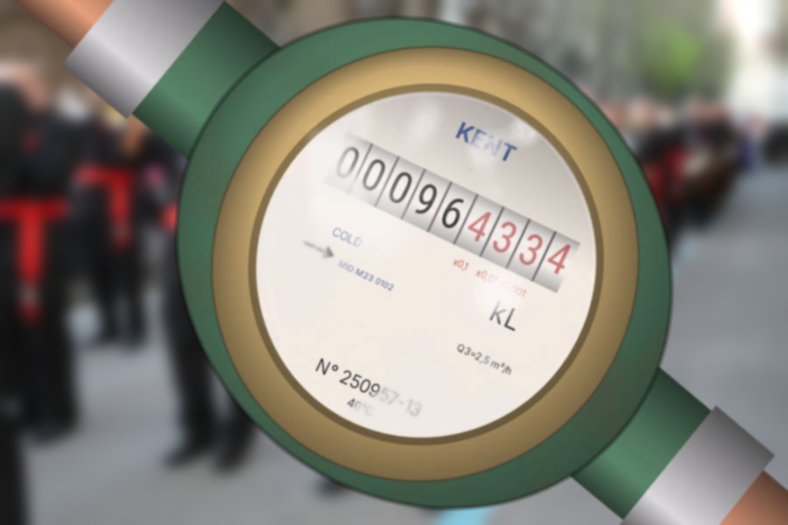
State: **96.4334** kL
